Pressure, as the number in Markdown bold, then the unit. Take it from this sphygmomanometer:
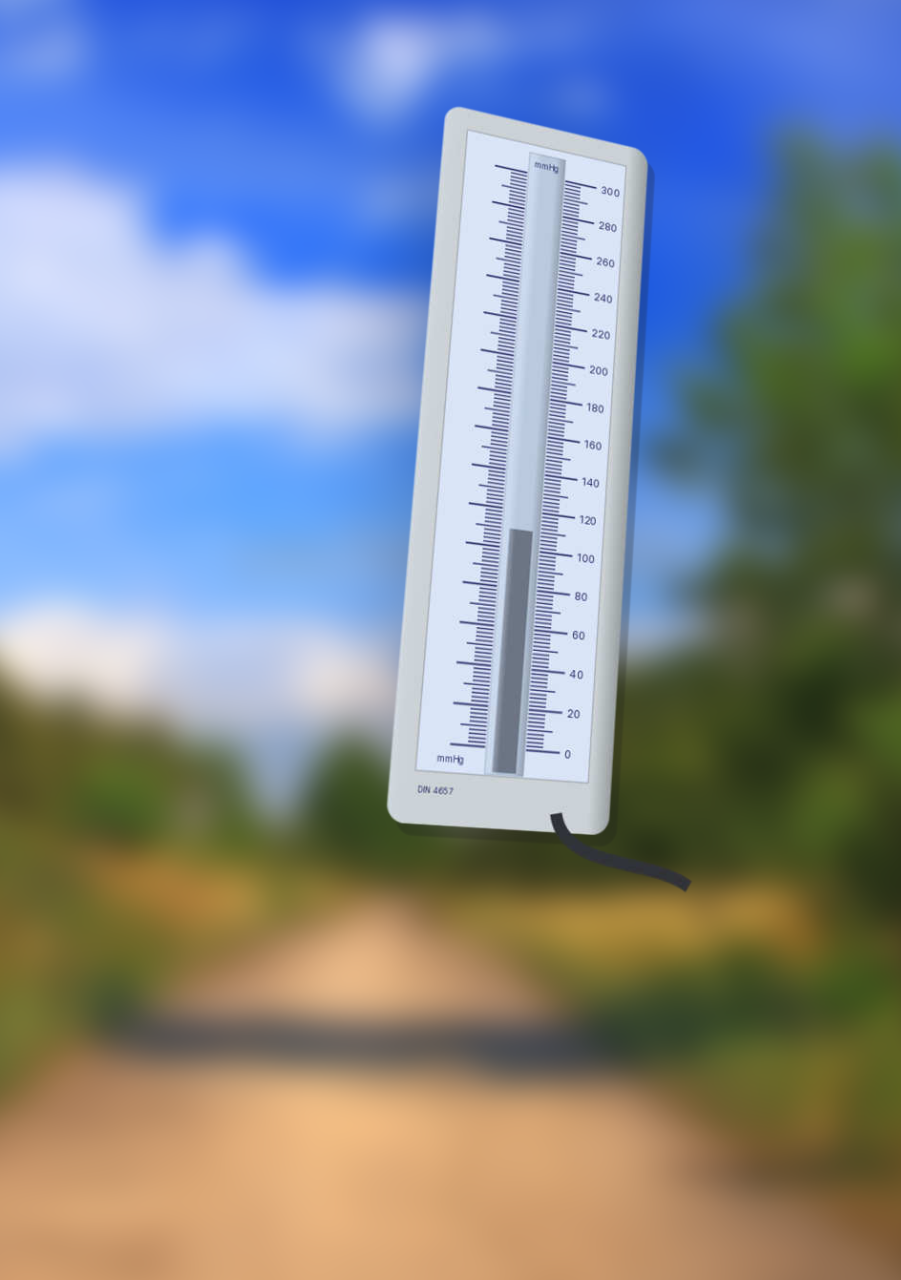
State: **110** mmHg
